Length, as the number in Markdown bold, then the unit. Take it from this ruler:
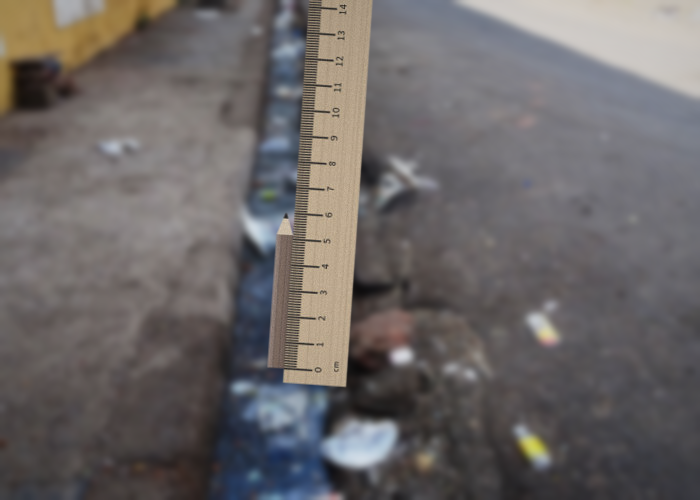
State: **6** cm
